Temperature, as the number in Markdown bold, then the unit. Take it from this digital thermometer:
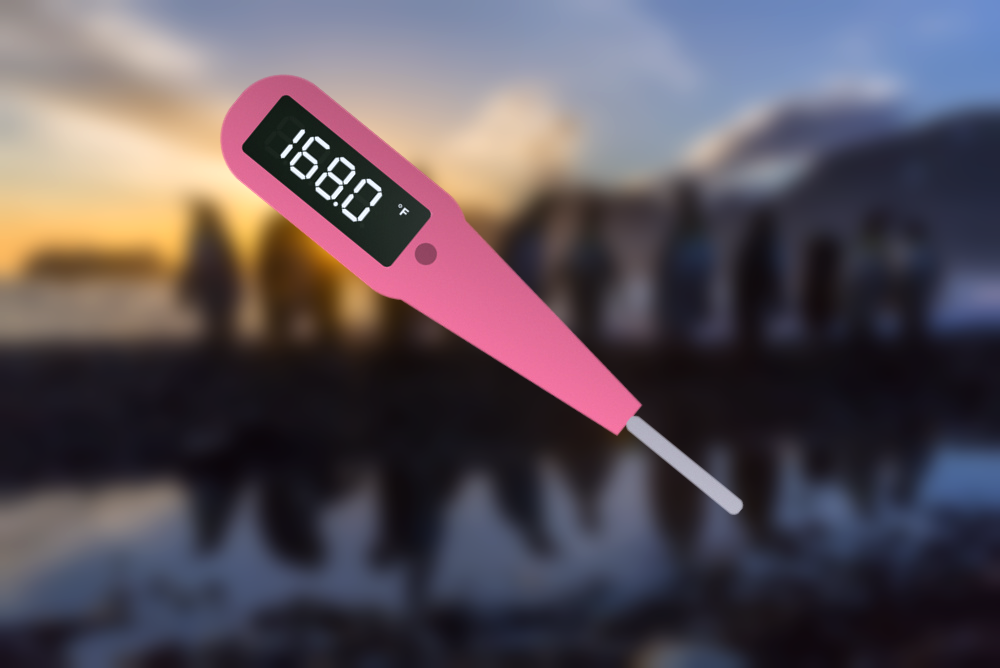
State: **168.0** °F
